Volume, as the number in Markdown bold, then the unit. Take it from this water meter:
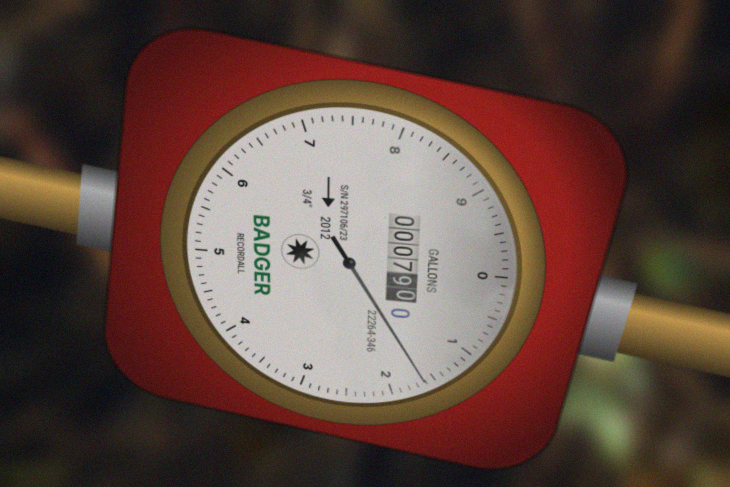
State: **7901.6** gal
